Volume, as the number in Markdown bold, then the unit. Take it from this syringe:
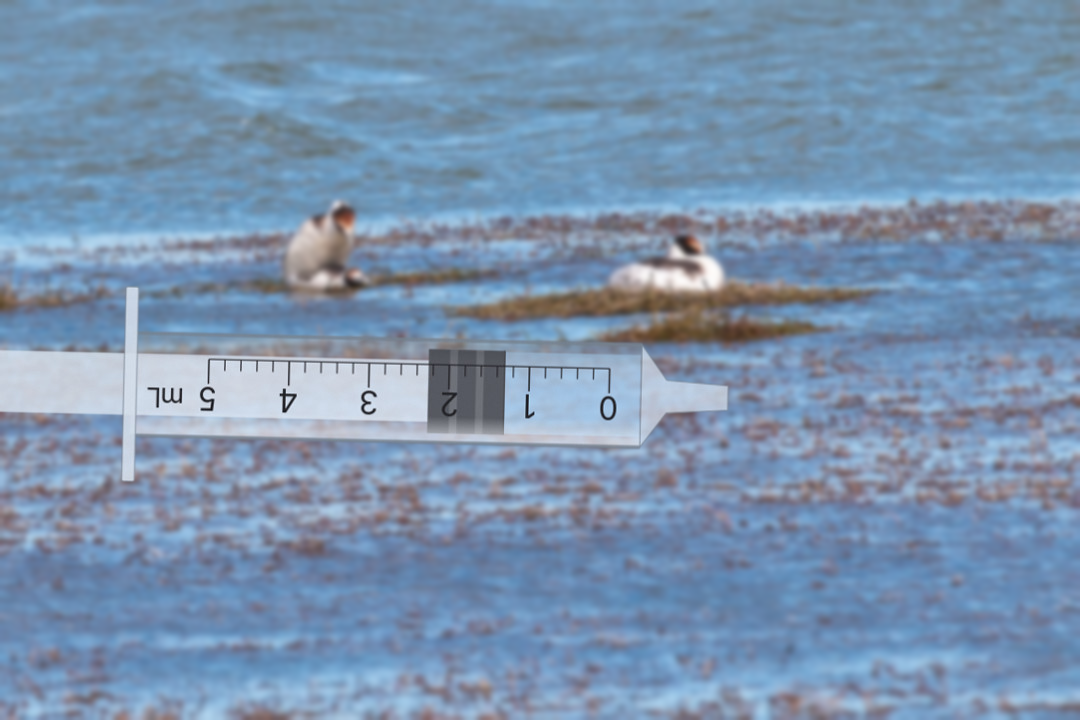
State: **1.3** mL
